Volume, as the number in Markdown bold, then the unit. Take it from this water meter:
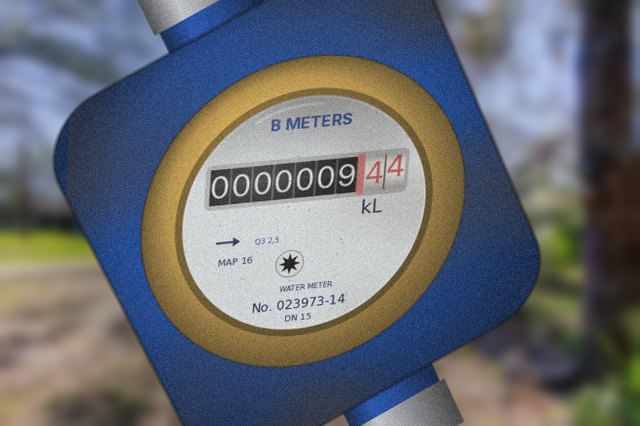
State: **9.44** kL
